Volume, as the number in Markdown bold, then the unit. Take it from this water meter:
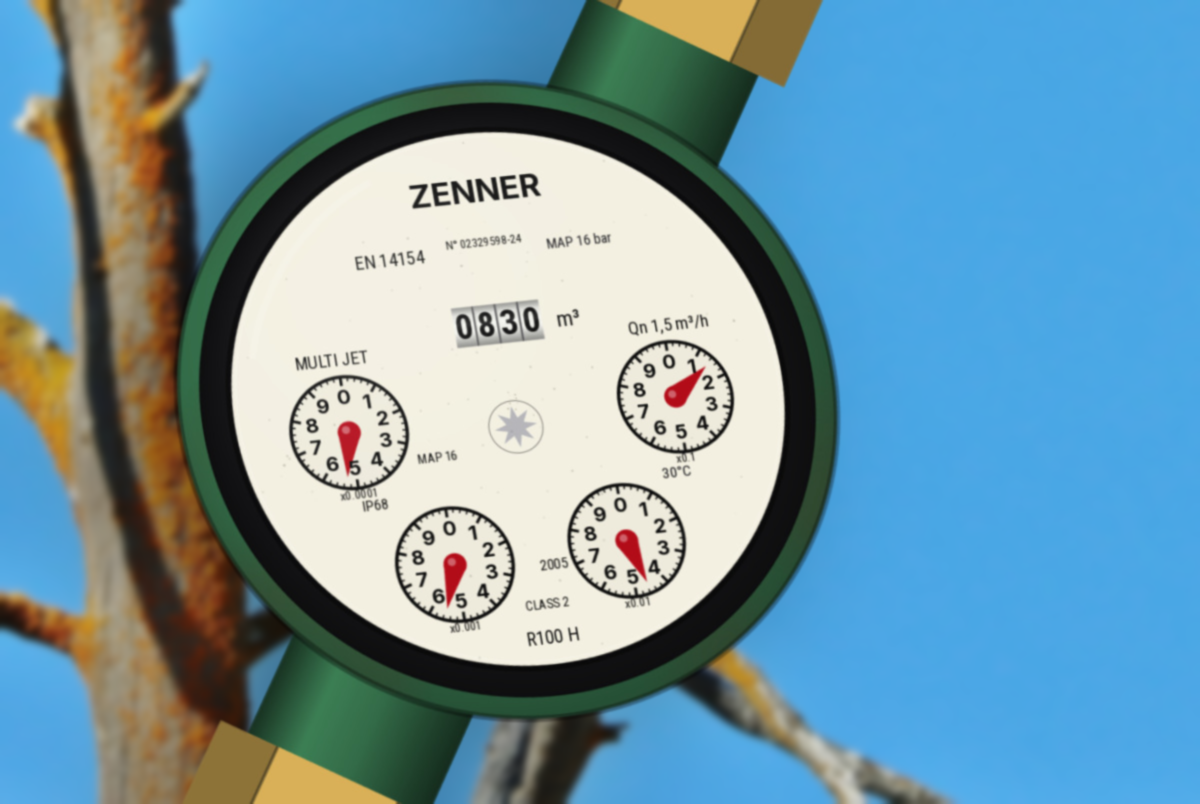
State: **830.1455** m³
